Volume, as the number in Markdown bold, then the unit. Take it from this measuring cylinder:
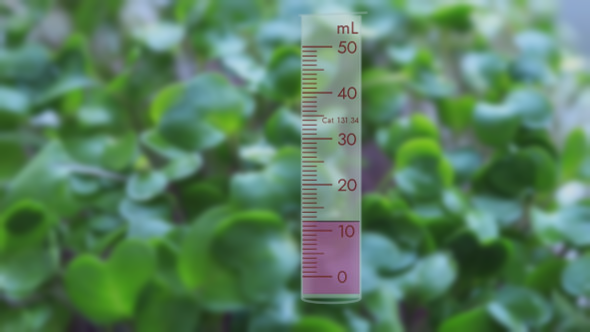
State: **12** mL
